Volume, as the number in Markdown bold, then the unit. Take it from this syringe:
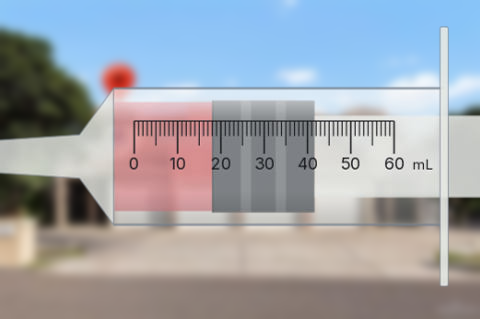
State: **18** mL
